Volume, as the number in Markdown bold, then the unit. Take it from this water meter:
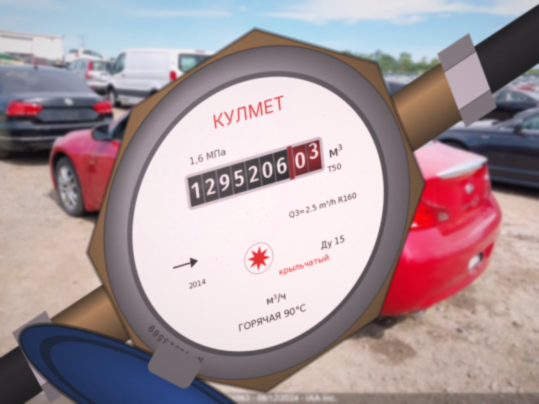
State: **1295206.03** m³
